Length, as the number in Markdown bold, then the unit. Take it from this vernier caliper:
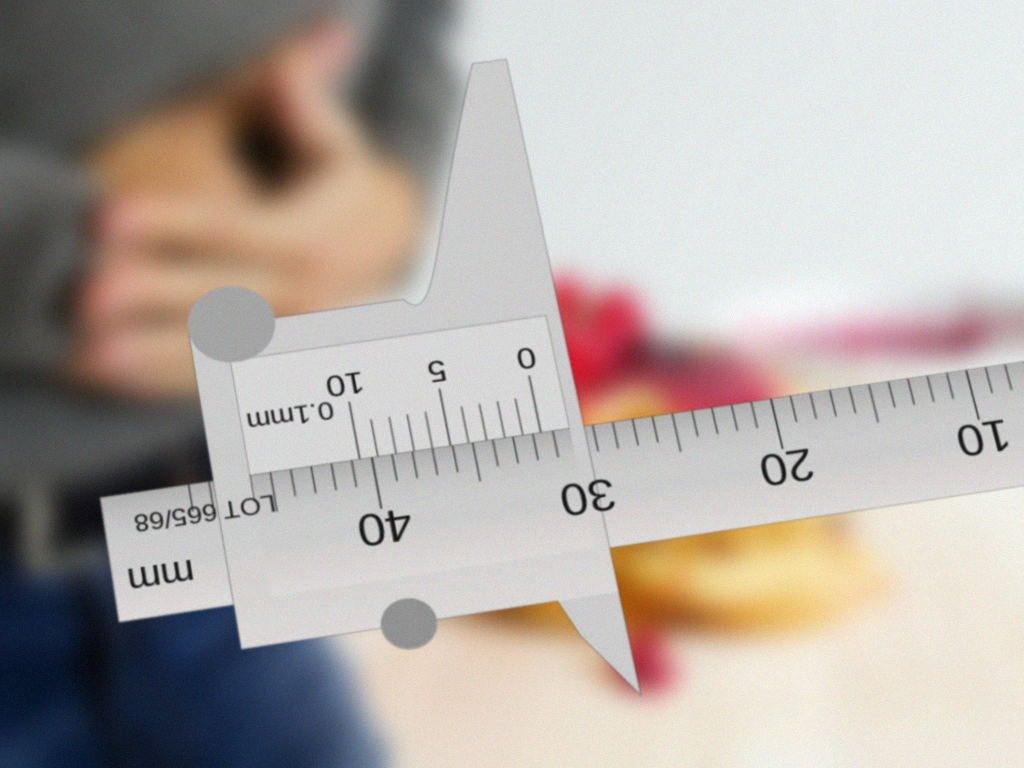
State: **31.6** mm
